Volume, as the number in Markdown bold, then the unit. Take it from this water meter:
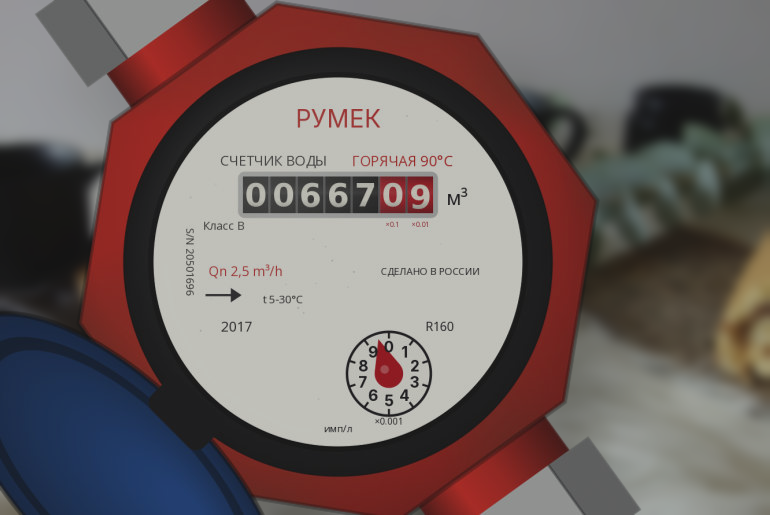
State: **667.089** m³
